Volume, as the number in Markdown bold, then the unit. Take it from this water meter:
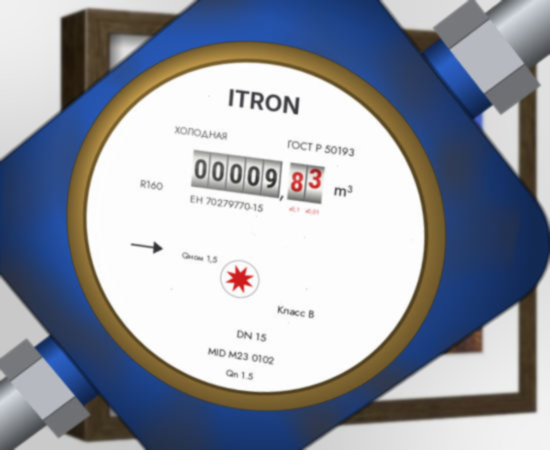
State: **9.83** m³
